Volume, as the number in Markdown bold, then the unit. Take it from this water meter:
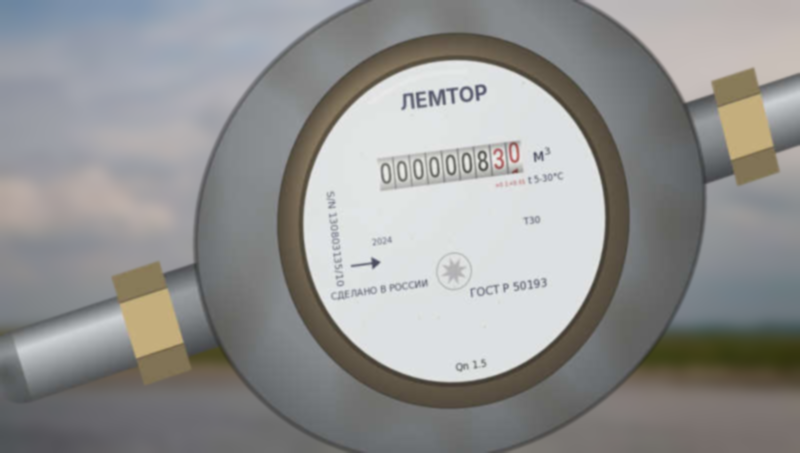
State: **8.30** m³
